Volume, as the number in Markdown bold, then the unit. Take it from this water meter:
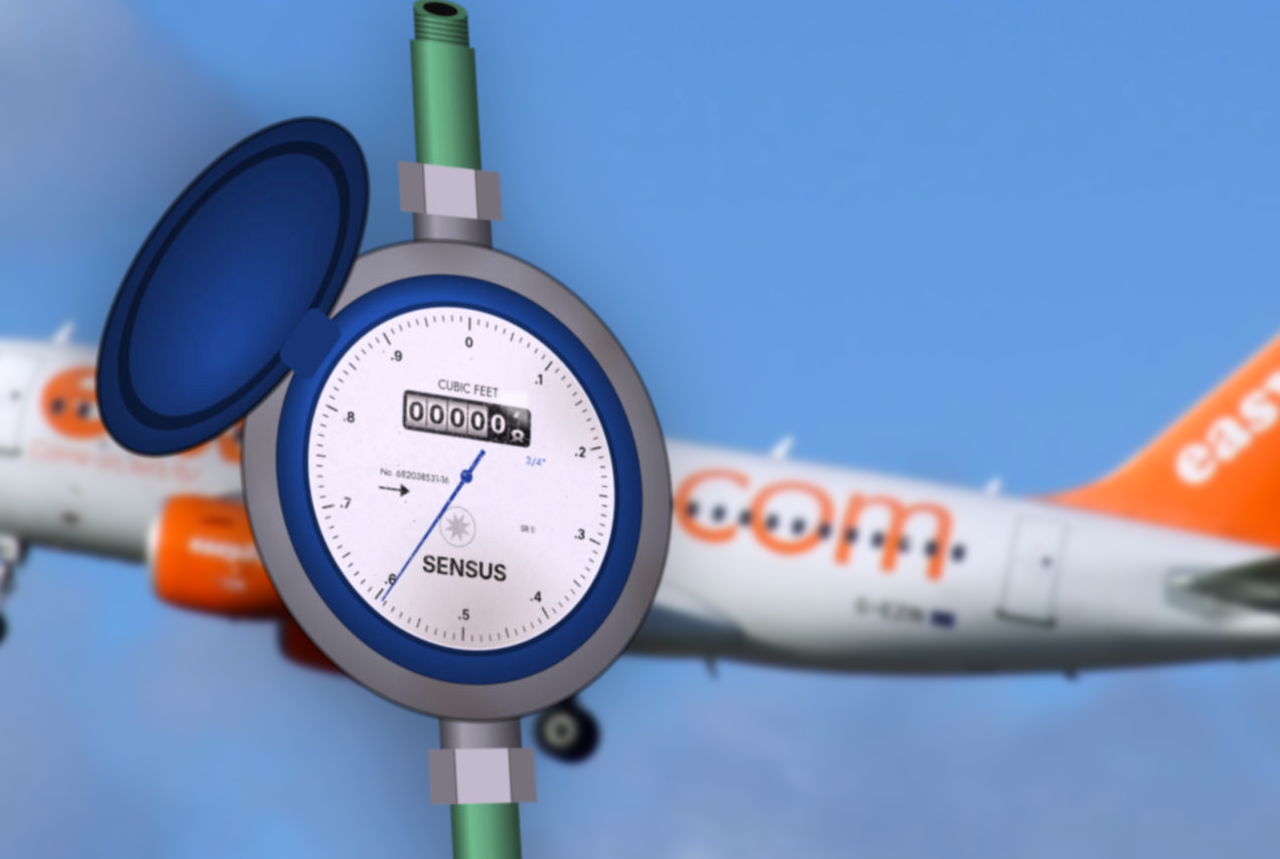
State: **7.59** ft³
